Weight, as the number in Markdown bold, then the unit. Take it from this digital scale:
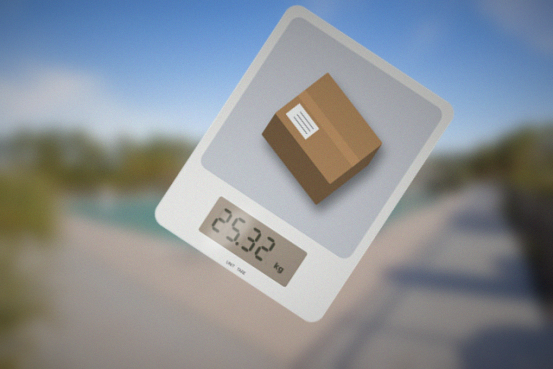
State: **25.32** kg
